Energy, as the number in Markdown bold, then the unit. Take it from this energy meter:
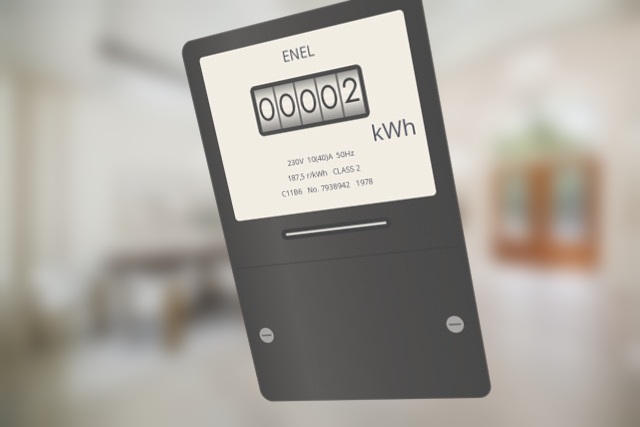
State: **2** kWh
